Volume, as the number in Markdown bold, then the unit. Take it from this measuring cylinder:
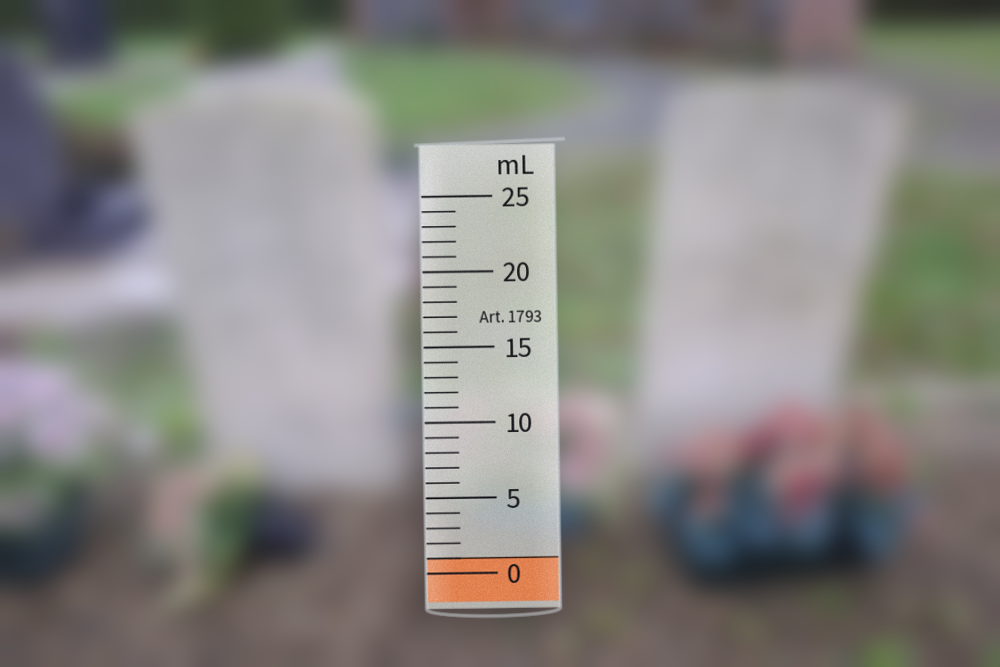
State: **1** mL
